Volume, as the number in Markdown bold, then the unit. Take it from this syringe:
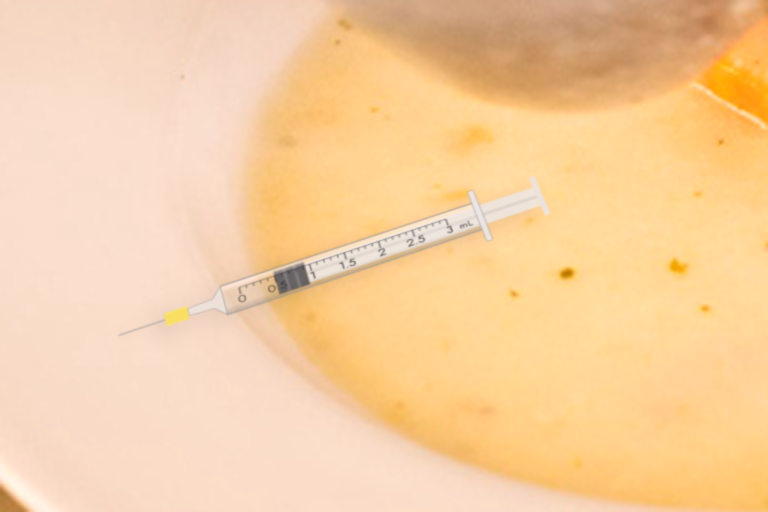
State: **0.5** mL
